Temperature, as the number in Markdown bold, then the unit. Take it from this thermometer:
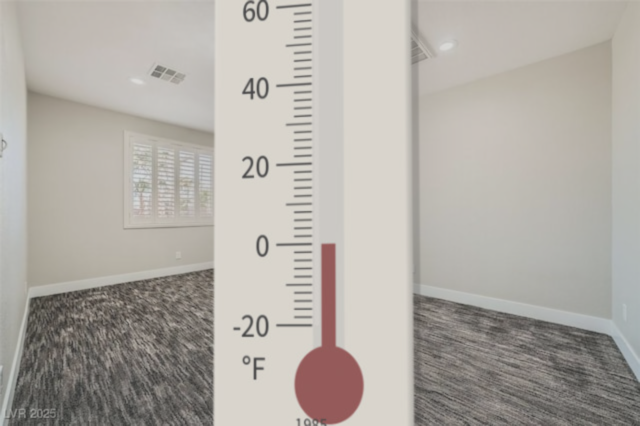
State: **0** °F
